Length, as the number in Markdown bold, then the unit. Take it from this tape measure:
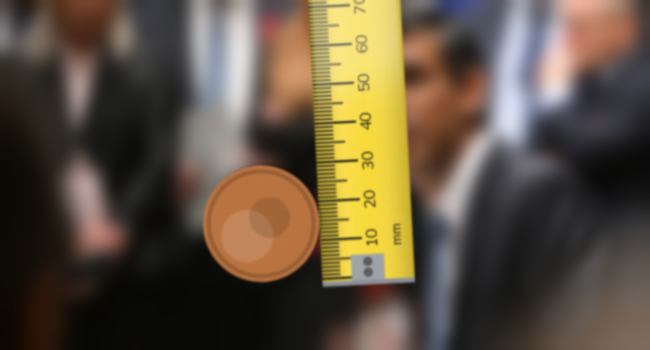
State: **30** mm
